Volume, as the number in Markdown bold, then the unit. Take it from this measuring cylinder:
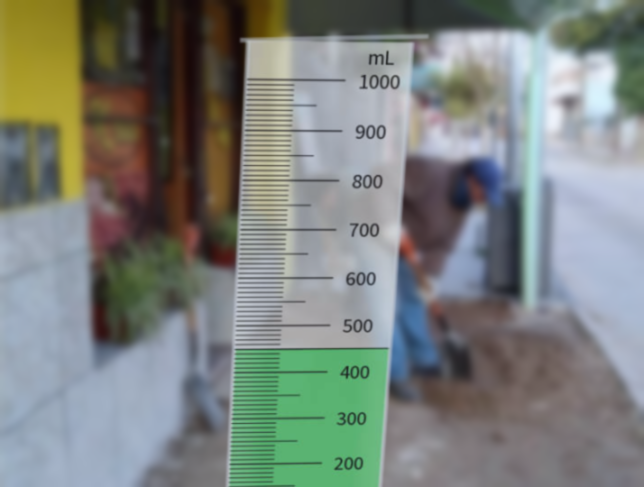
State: **450** mL
